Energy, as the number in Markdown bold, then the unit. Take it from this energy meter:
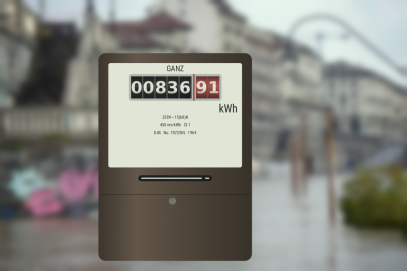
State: **836.91** kWh
